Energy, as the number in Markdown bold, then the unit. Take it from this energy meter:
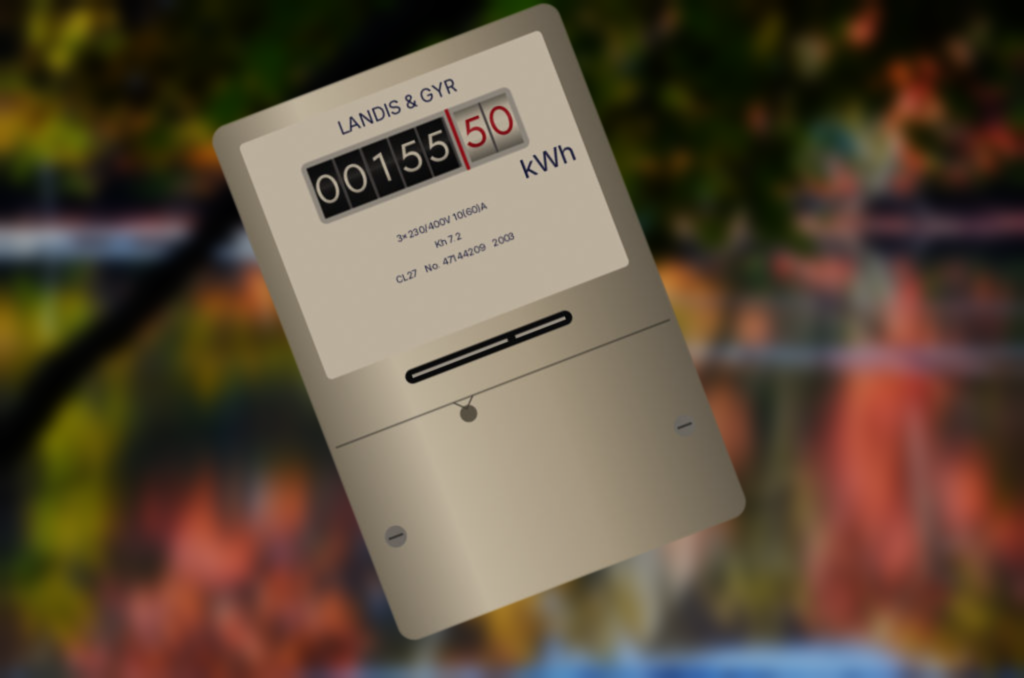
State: **155.50** kWh
